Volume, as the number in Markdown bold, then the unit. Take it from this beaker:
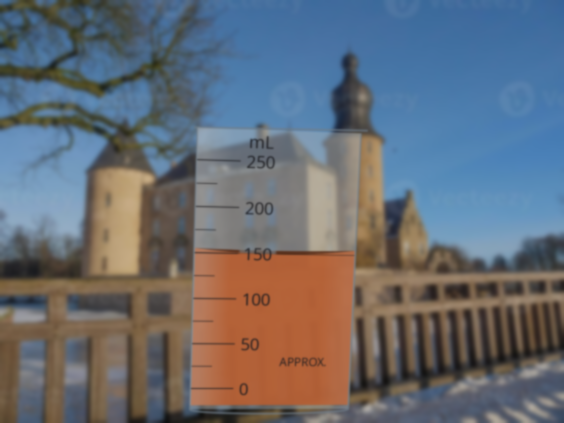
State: **150** mL
